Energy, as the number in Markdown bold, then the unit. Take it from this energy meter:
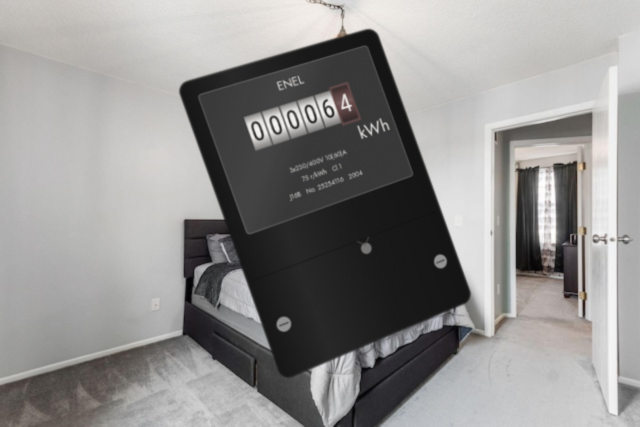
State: **6.4** kWh
